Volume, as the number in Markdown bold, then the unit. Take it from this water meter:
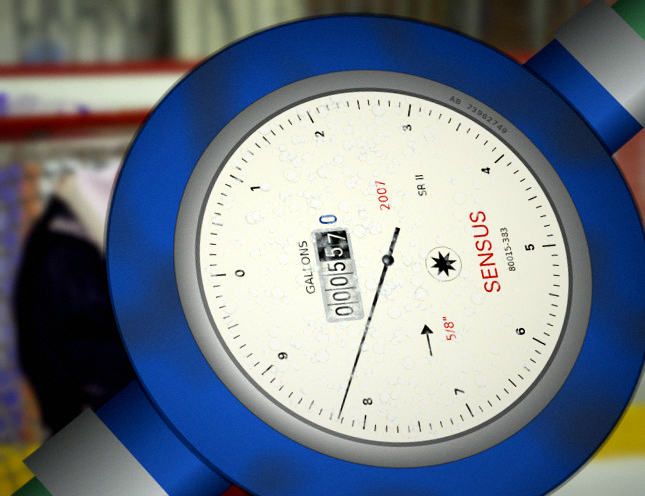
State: **5568.2** gal
